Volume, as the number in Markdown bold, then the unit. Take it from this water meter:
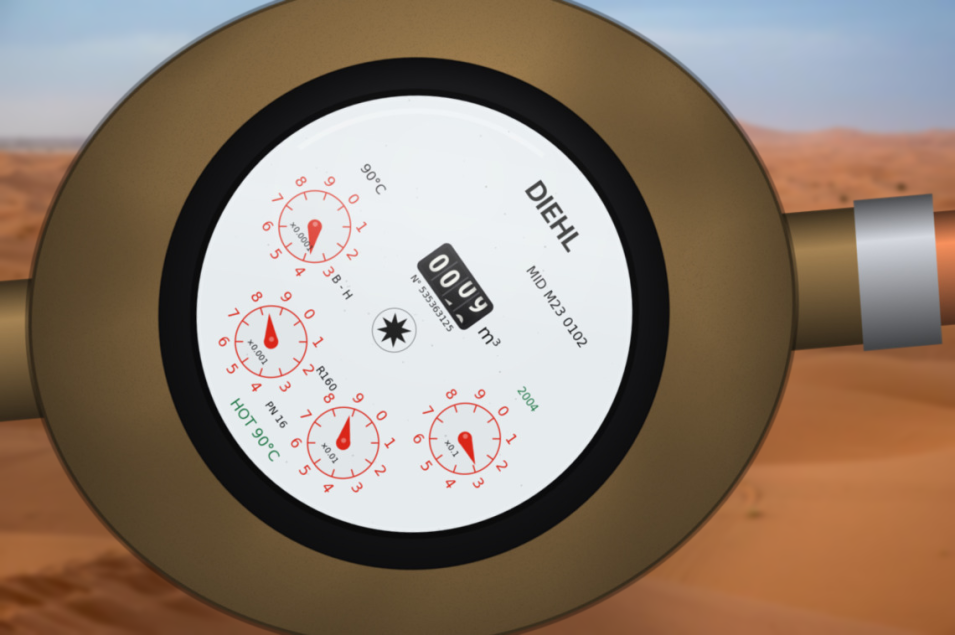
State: **9.2883** m³
